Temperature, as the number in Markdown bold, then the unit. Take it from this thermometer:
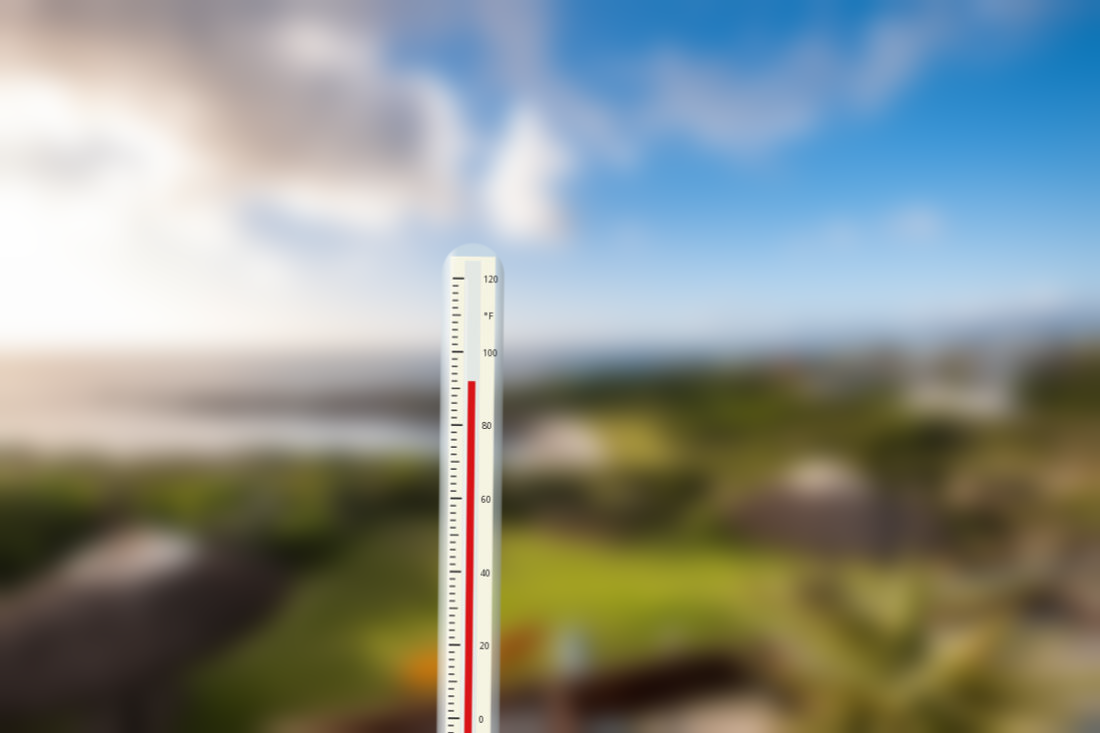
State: **92** °F
